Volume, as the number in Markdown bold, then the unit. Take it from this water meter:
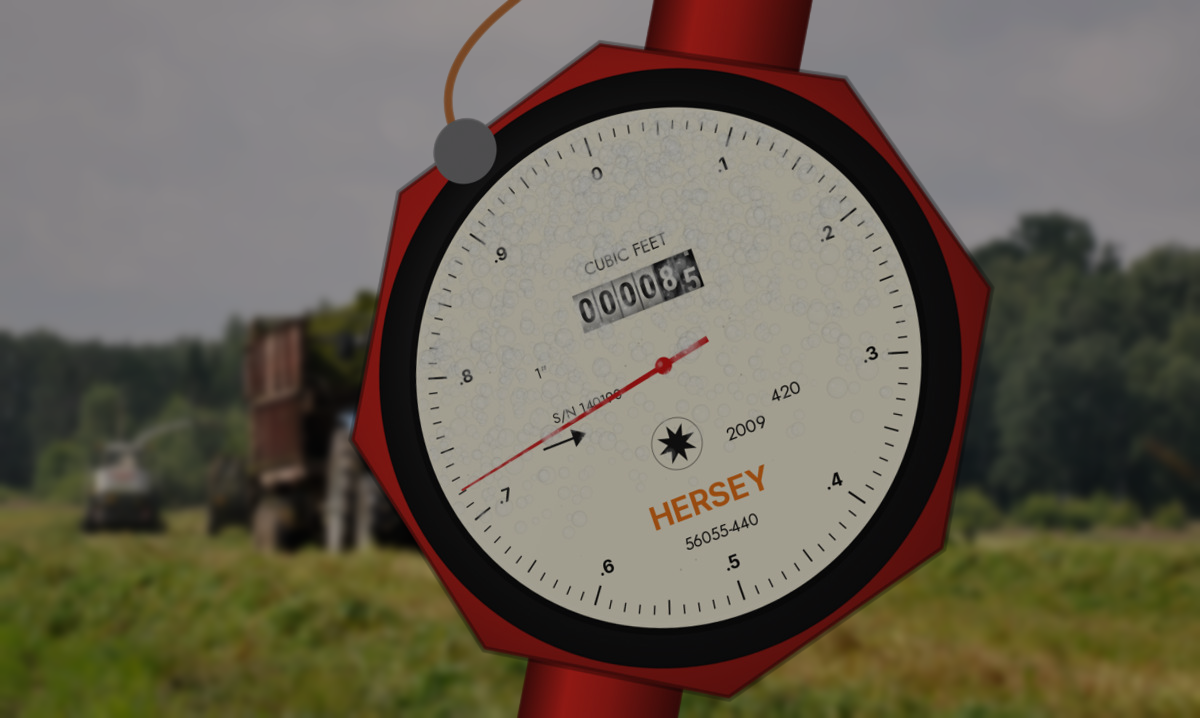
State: **84.72** ft³
